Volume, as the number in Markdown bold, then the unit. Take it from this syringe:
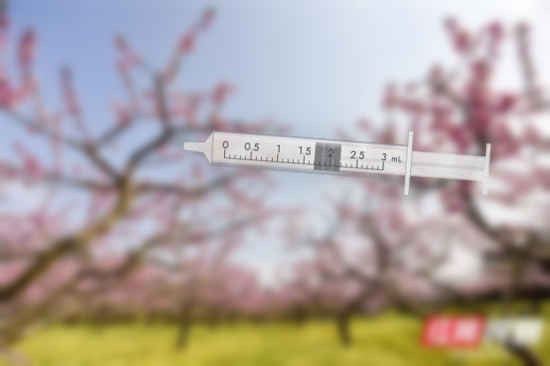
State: **1.7** mL
